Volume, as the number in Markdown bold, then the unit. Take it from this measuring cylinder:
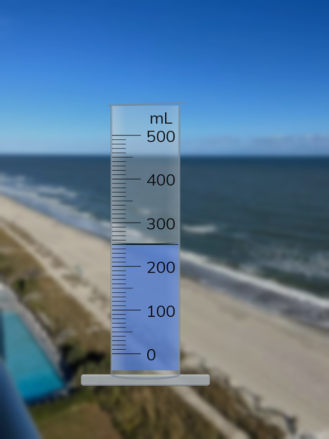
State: **250** mL
